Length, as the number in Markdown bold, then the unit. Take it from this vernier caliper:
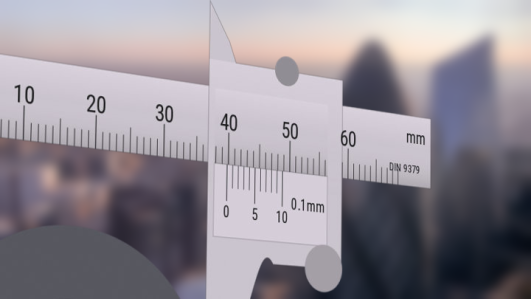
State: **39.8** mm
